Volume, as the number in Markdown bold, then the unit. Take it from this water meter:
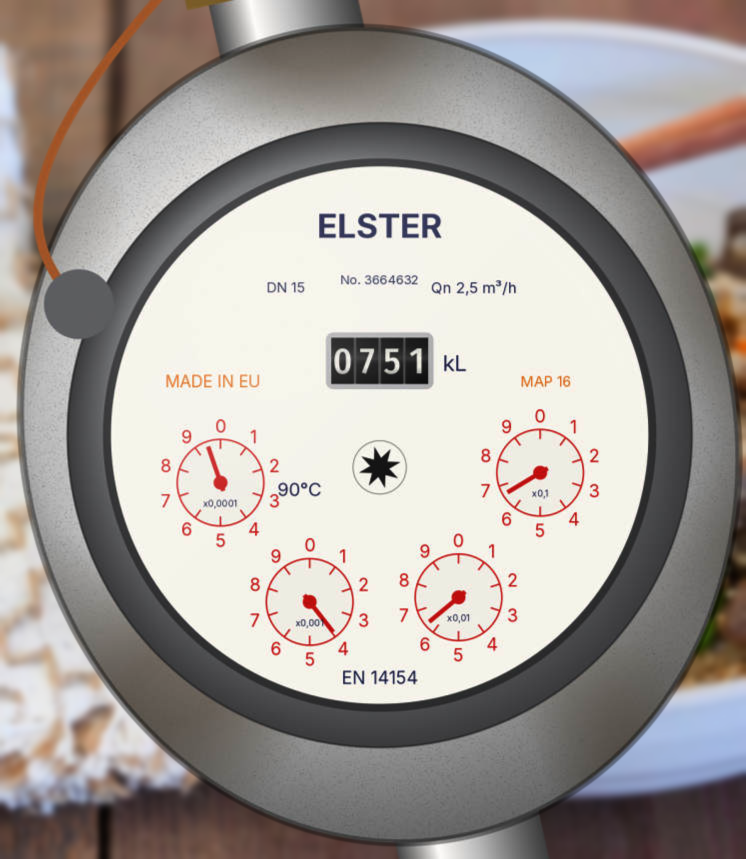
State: **751.6639** kL
